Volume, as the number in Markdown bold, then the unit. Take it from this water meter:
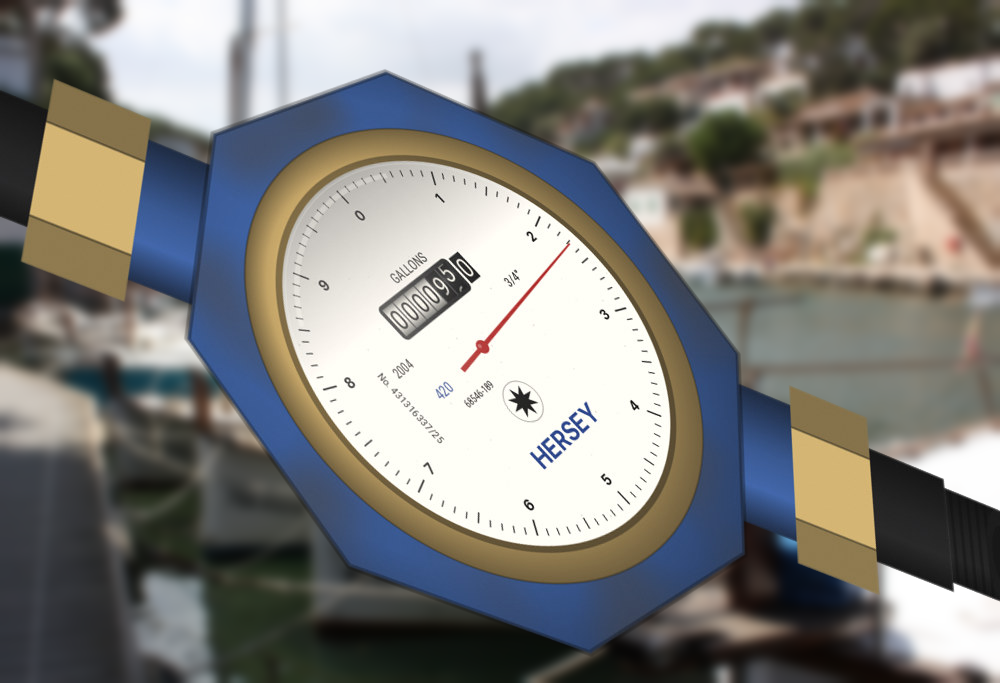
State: **952.3** gal
